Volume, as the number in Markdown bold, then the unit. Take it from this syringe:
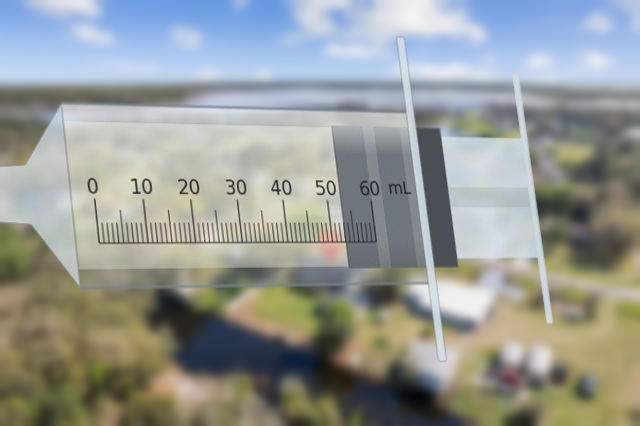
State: **53** mL
